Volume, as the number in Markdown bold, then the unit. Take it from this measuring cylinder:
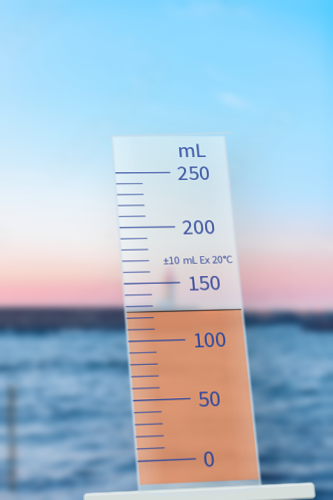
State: **125** mL
